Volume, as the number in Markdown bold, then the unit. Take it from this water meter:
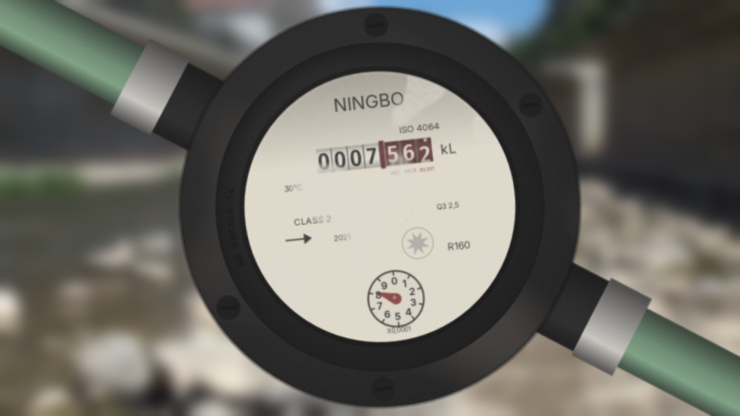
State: **7.5618** kL
